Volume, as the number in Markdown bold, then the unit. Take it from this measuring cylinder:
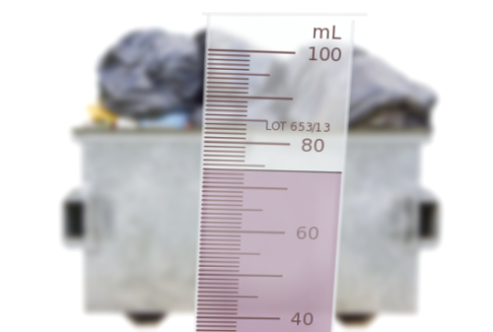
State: **74** mL
